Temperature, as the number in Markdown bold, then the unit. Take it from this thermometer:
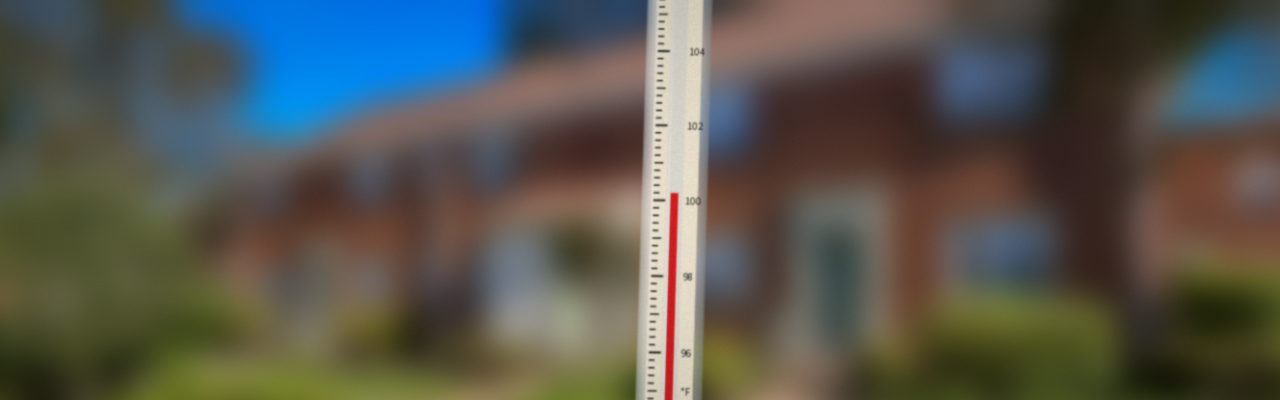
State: **100.2** °F
